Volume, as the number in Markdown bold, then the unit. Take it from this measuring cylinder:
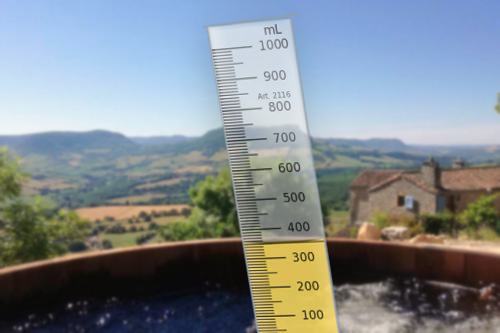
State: **350** mL
